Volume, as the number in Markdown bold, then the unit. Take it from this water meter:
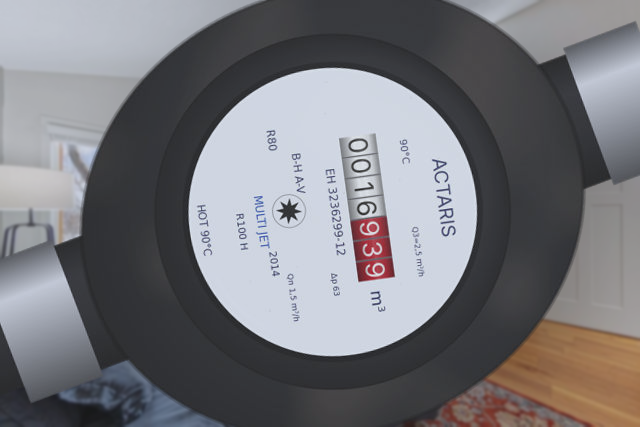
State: **16.939** m³
